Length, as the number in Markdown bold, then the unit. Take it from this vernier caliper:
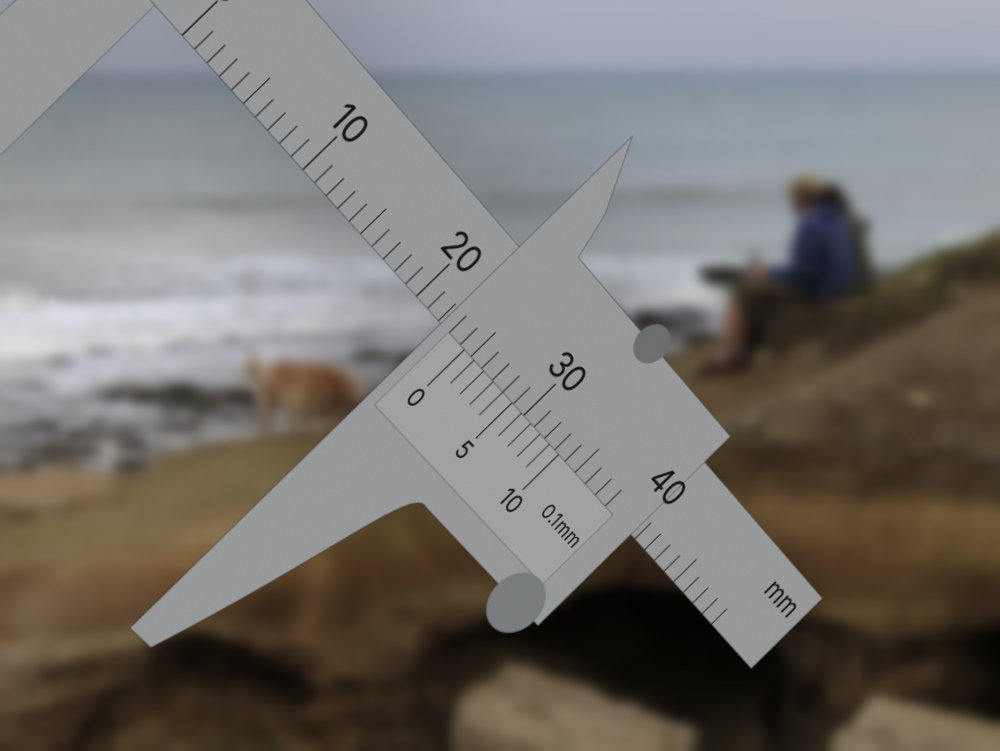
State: **24.4** mm
